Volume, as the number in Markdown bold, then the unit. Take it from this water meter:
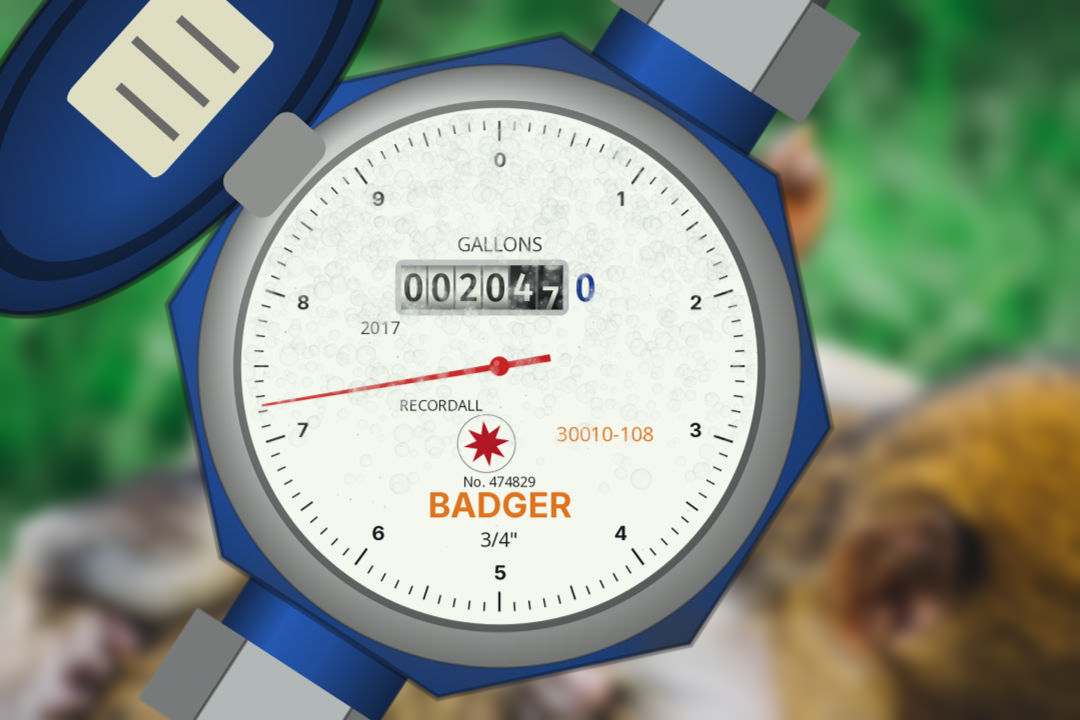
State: **20467.2** gal
